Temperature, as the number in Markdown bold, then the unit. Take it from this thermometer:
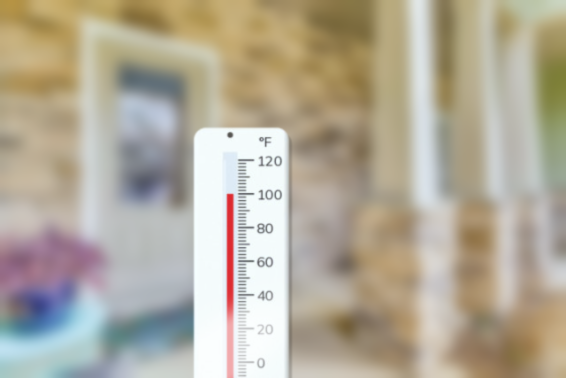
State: **100** °F
